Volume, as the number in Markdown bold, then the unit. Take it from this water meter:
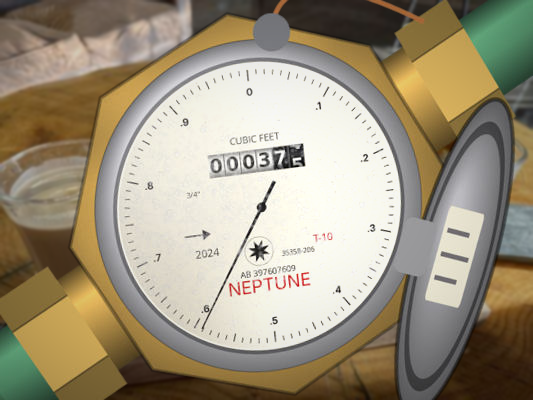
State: **374.59** ft³
